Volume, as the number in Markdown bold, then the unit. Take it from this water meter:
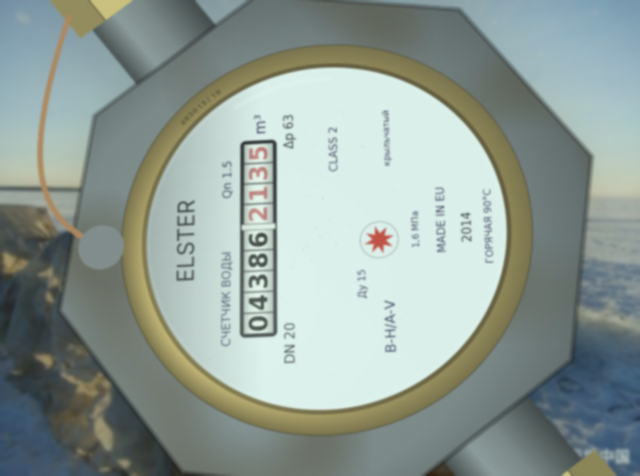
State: **4386.2135** m³
